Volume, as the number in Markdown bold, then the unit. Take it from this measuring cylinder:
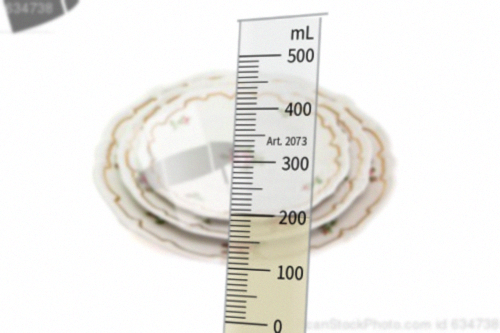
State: **200** mL
